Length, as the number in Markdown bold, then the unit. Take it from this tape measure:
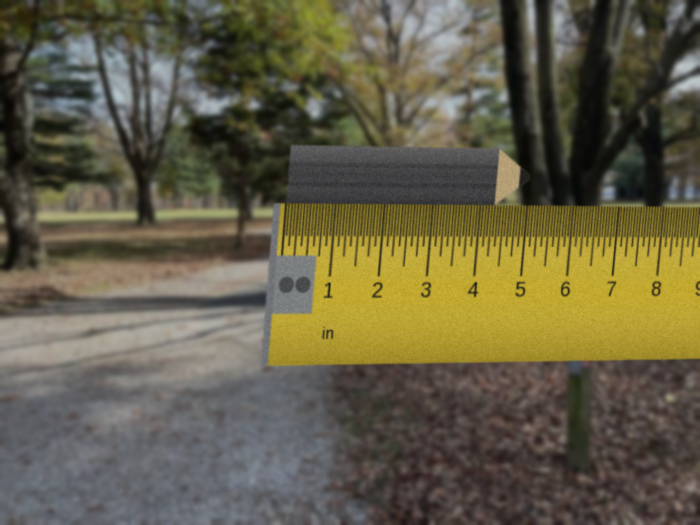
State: **5** in
